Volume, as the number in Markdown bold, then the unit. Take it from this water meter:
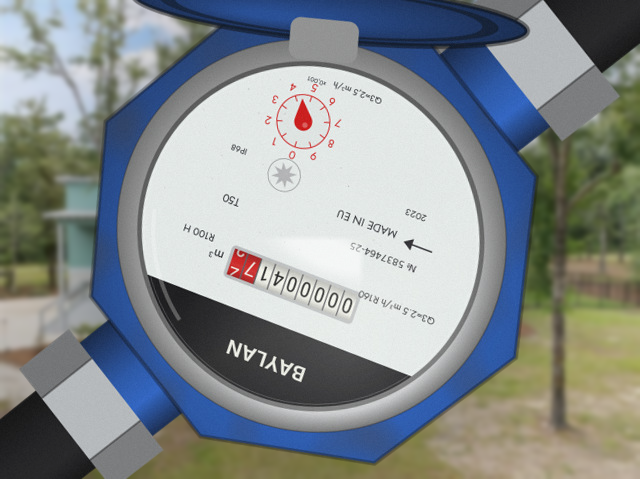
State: **41.724** m³
